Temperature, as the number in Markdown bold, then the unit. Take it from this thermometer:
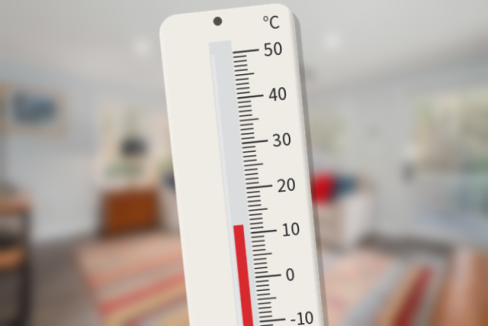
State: **12** °C
